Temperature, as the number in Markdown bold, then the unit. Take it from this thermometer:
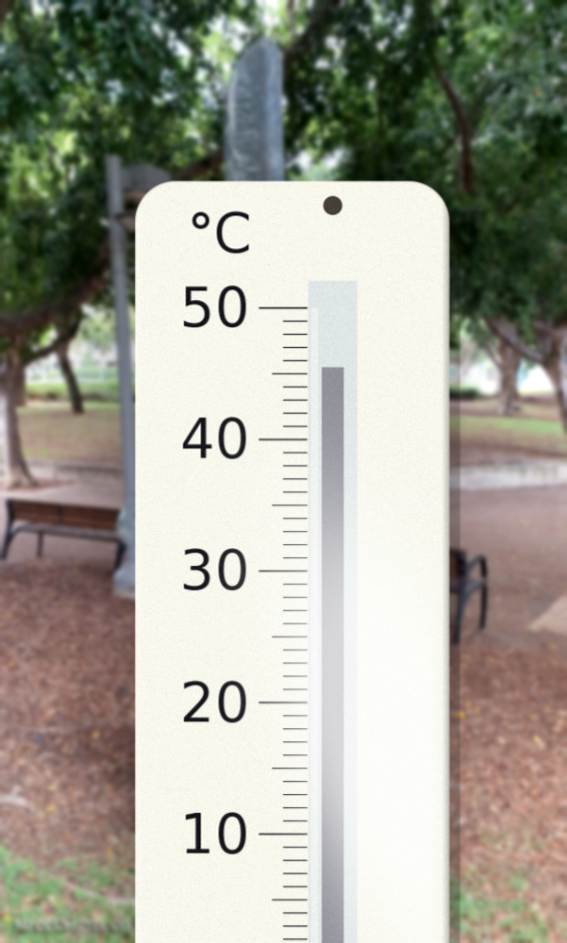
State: **45.5** °C
